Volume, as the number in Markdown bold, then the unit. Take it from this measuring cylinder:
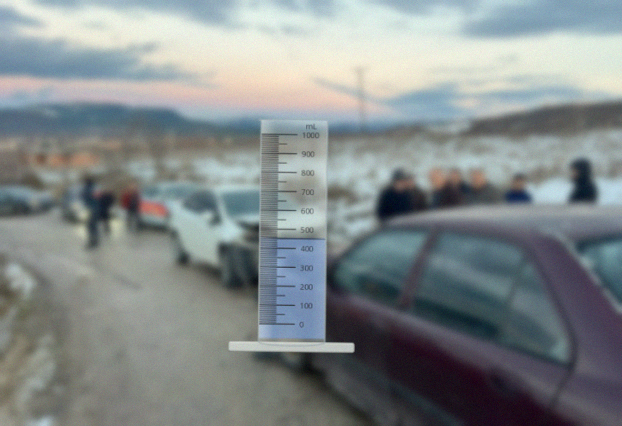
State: **450** mL
